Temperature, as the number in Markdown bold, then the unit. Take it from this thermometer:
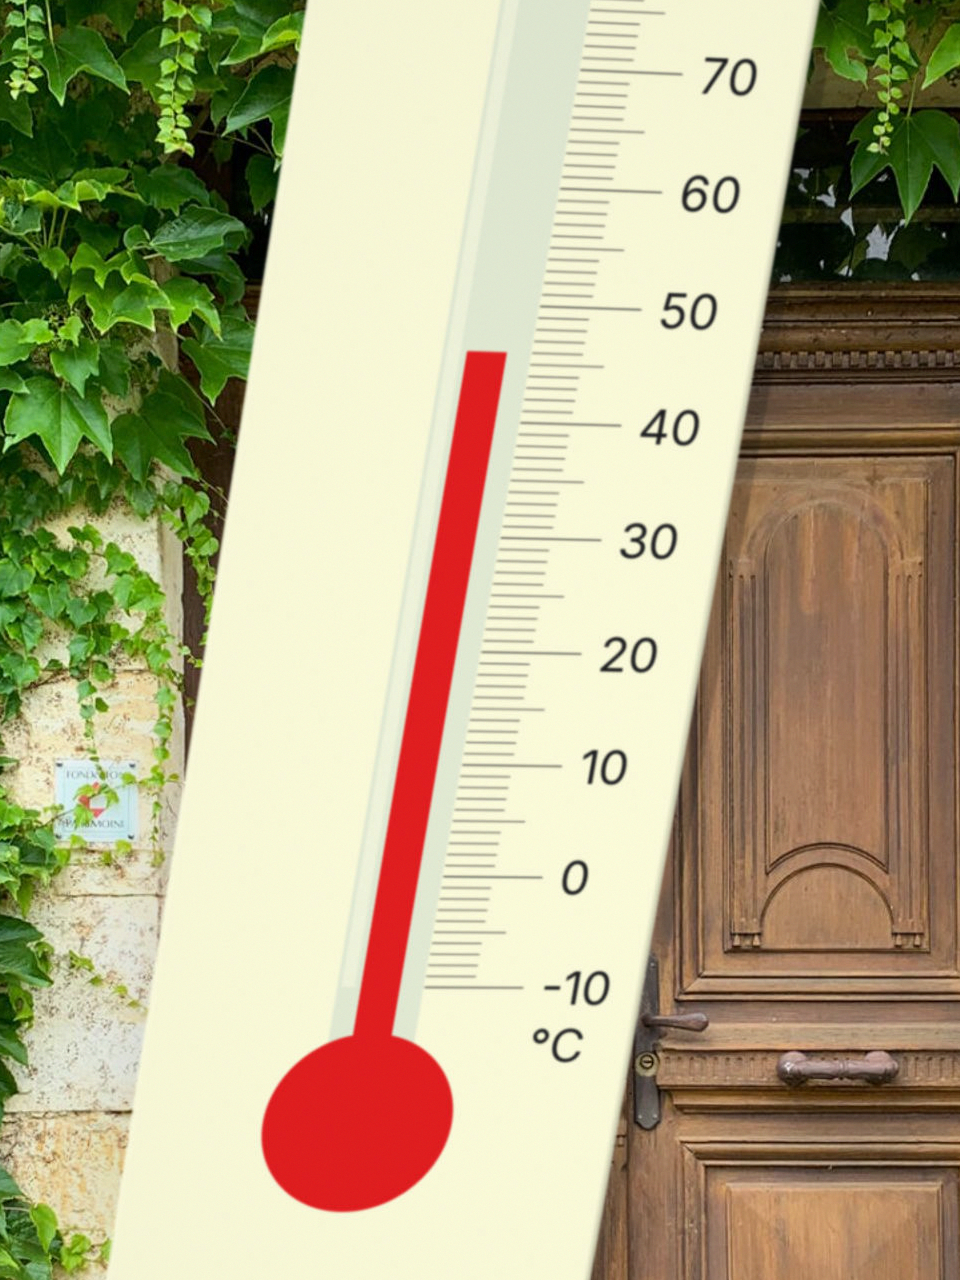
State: **46** °C
